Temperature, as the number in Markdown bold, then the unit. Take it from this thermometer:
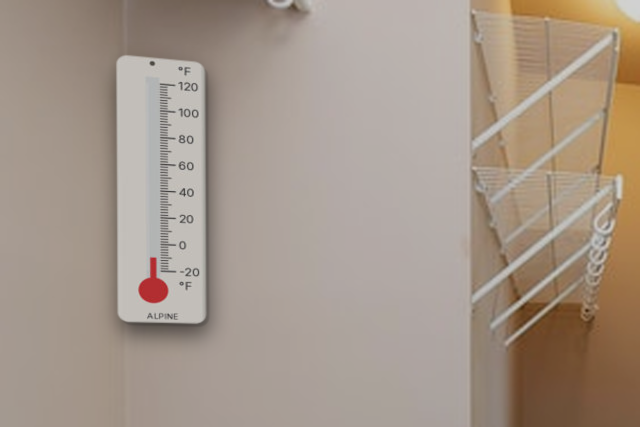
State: **-10** °F
